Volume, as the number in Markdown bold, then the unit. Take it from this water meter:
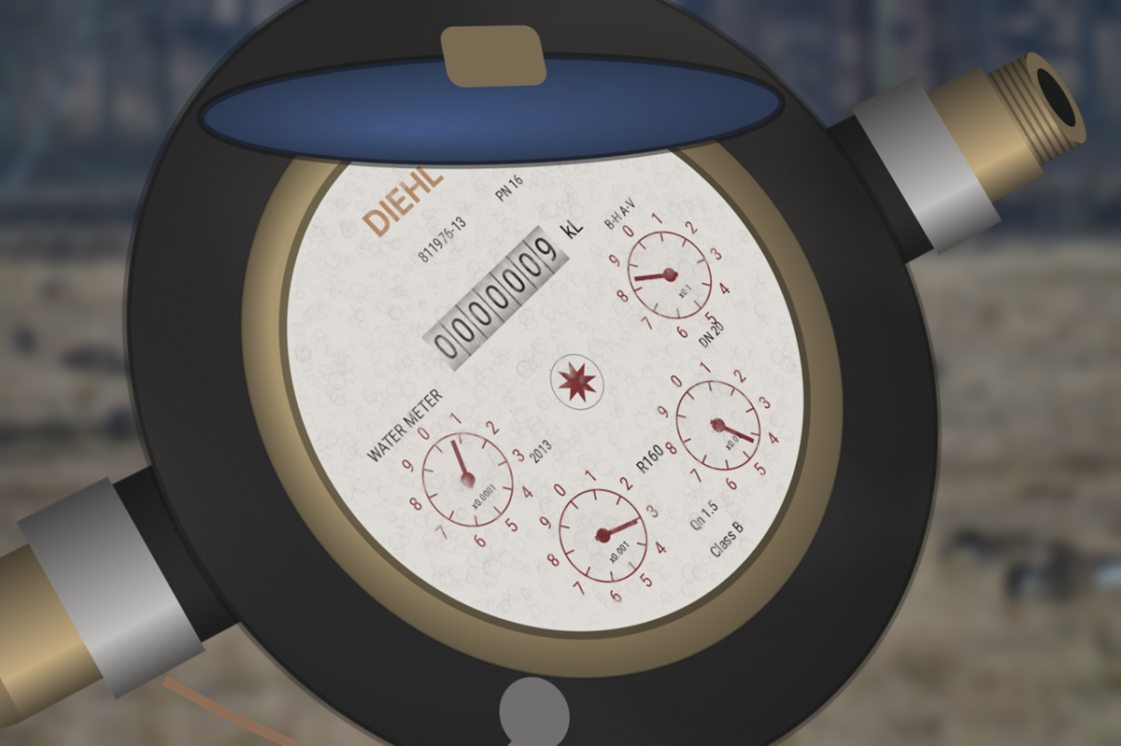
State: **9.8430** kL
